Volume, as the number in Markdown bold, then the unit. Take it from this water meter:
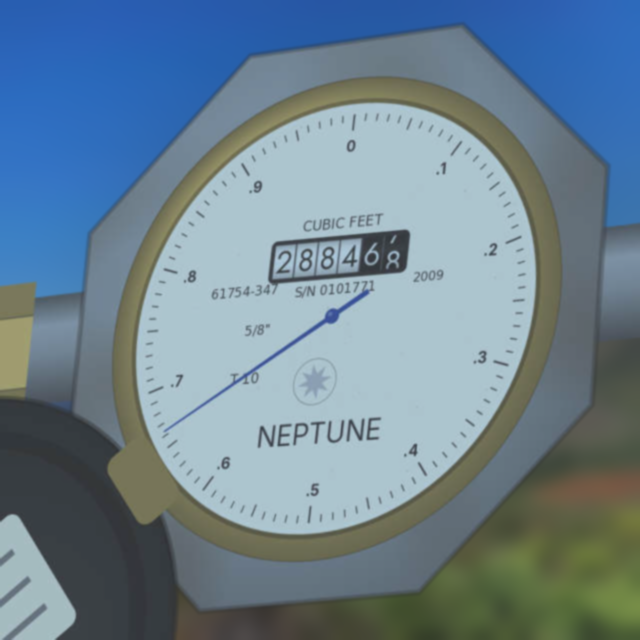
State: **288467.66** ft³
